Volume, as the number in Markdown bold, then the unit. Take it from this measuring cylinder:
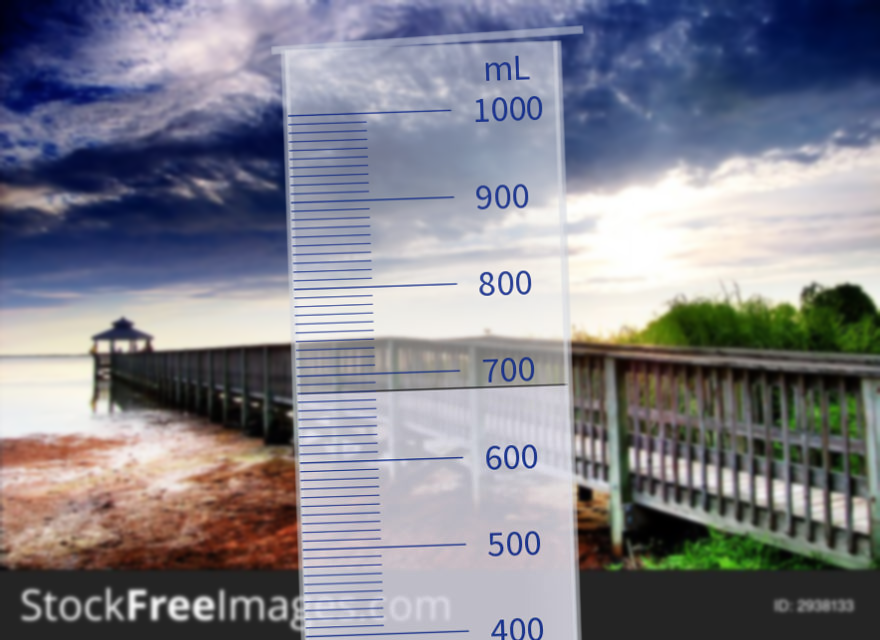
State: **680** mL
